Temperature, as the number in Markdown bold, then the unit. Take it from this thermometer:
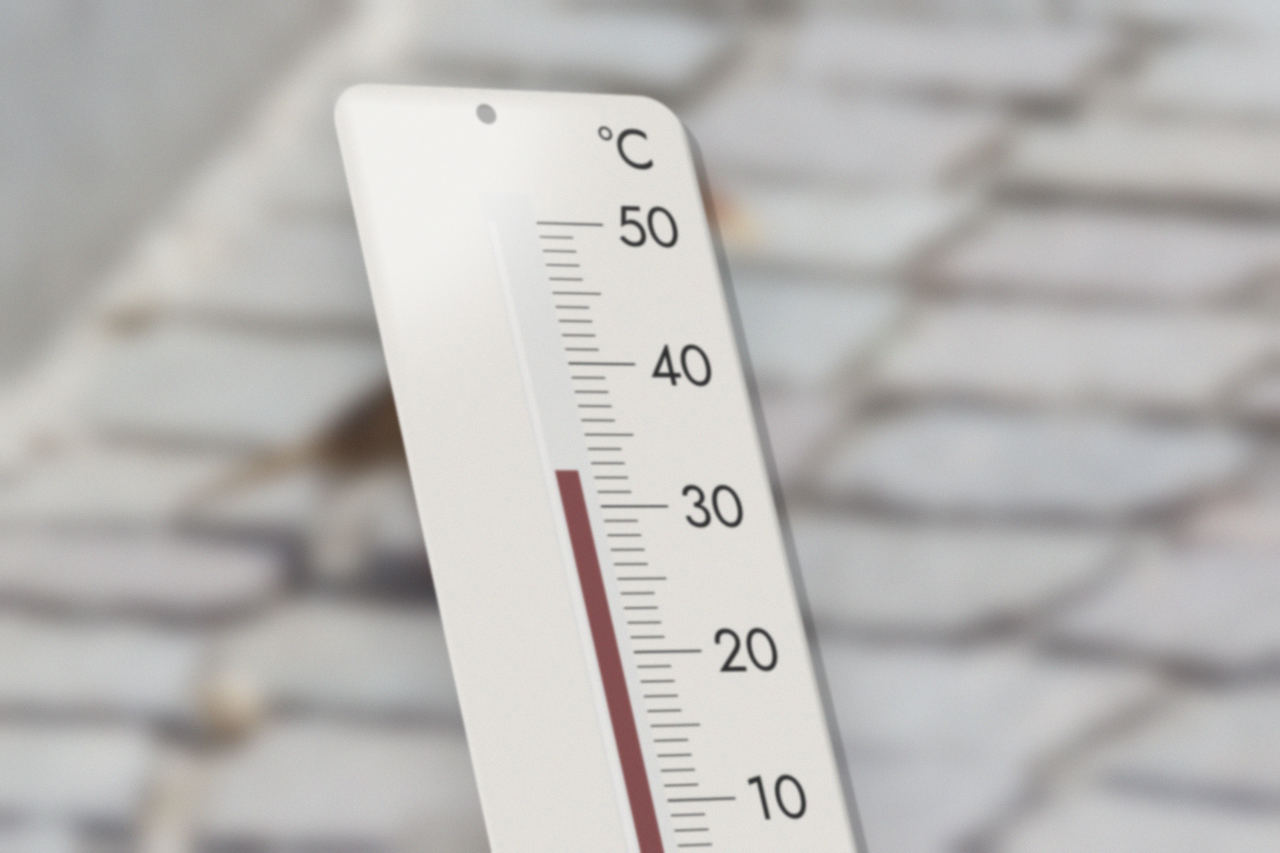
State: **32.5** °C
